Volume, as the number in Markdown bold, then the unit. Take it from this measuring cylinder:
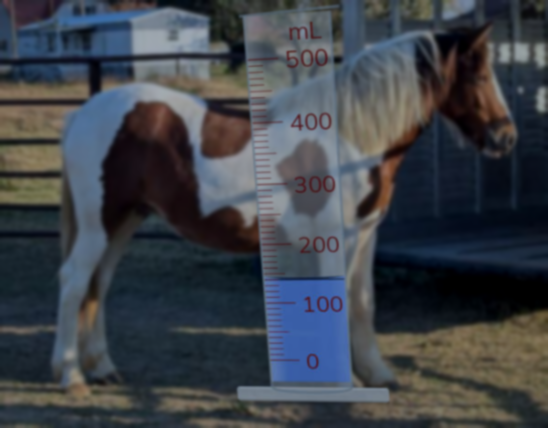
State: **140** mL
